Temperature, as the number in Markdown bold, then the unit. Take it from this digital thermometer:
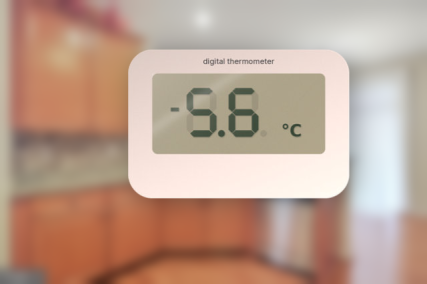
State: **-5.6** °C
